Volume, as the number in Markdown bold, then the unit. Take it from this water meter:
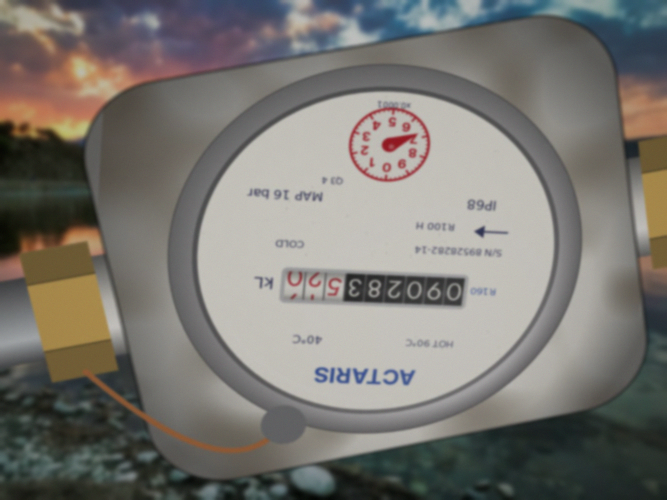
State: **90283.5196** kL
